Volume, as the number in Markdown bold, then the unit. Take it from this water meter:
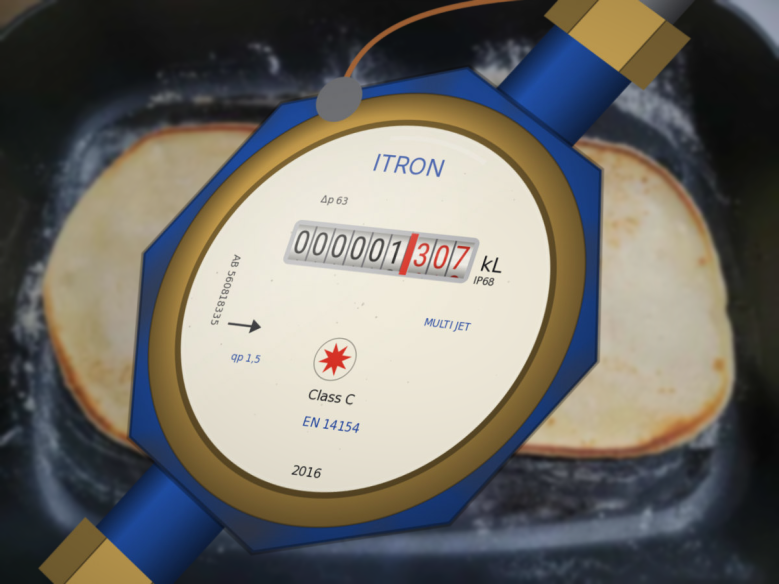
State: **1.307** kL
